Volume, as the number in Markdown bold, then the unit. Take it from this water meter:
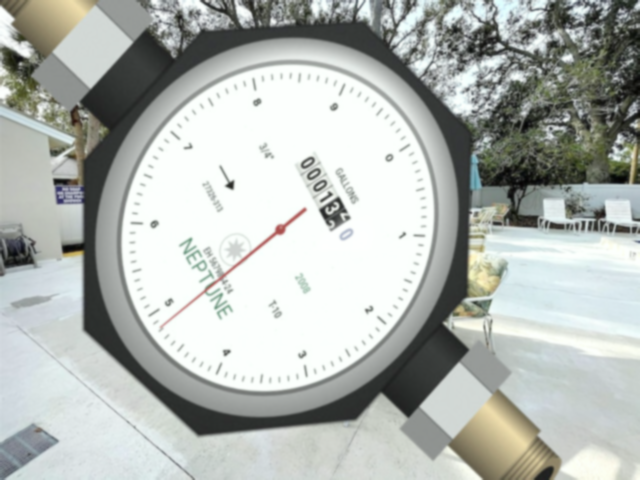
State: **1324.8** gal
